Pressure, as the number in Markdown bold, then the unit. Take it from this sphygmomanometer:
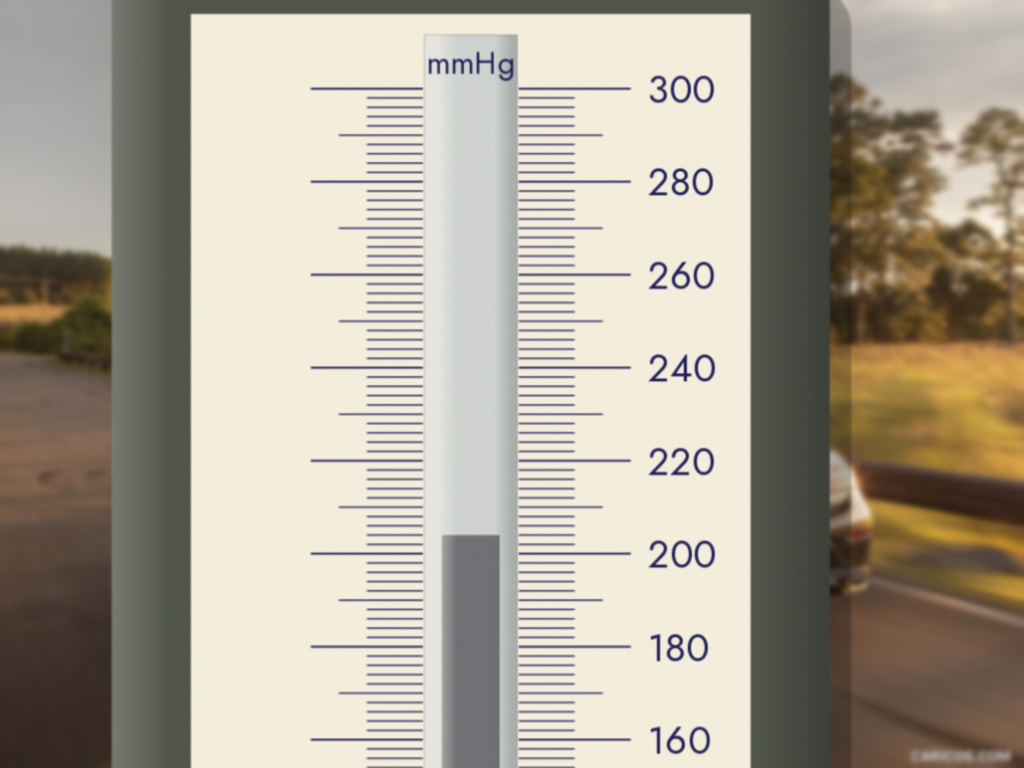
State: **204** mmHg
